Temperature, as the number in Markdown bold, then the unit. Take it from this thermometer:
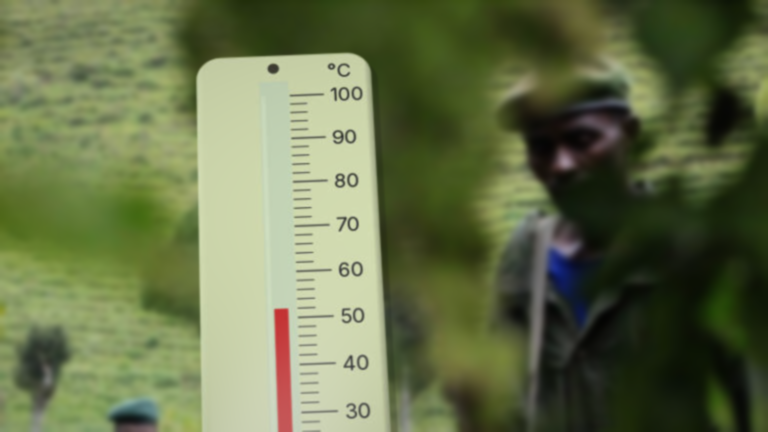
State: **52** °C
